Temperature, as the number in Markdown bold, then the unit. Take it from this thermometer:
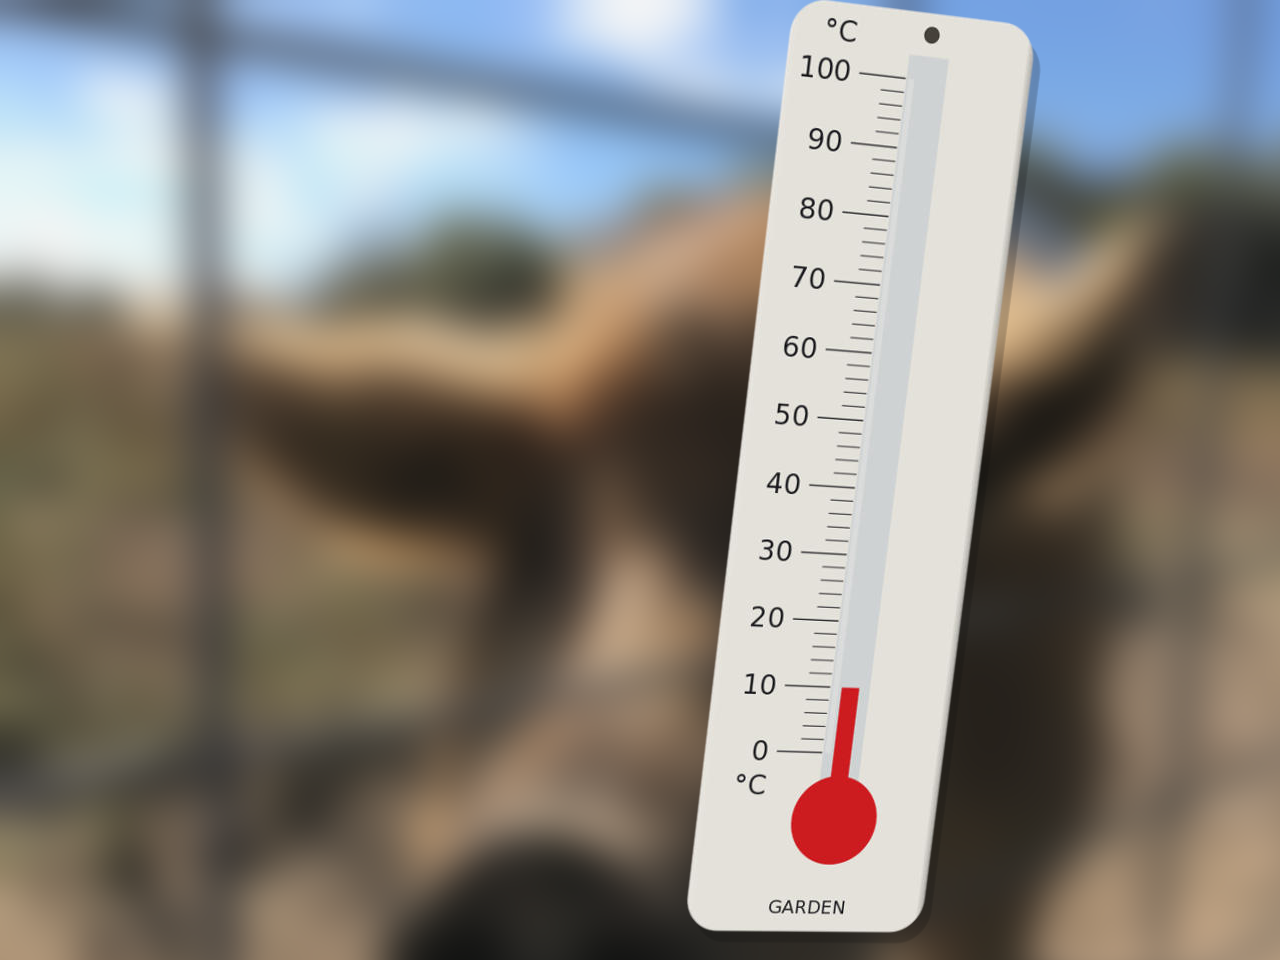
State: **10** °C
